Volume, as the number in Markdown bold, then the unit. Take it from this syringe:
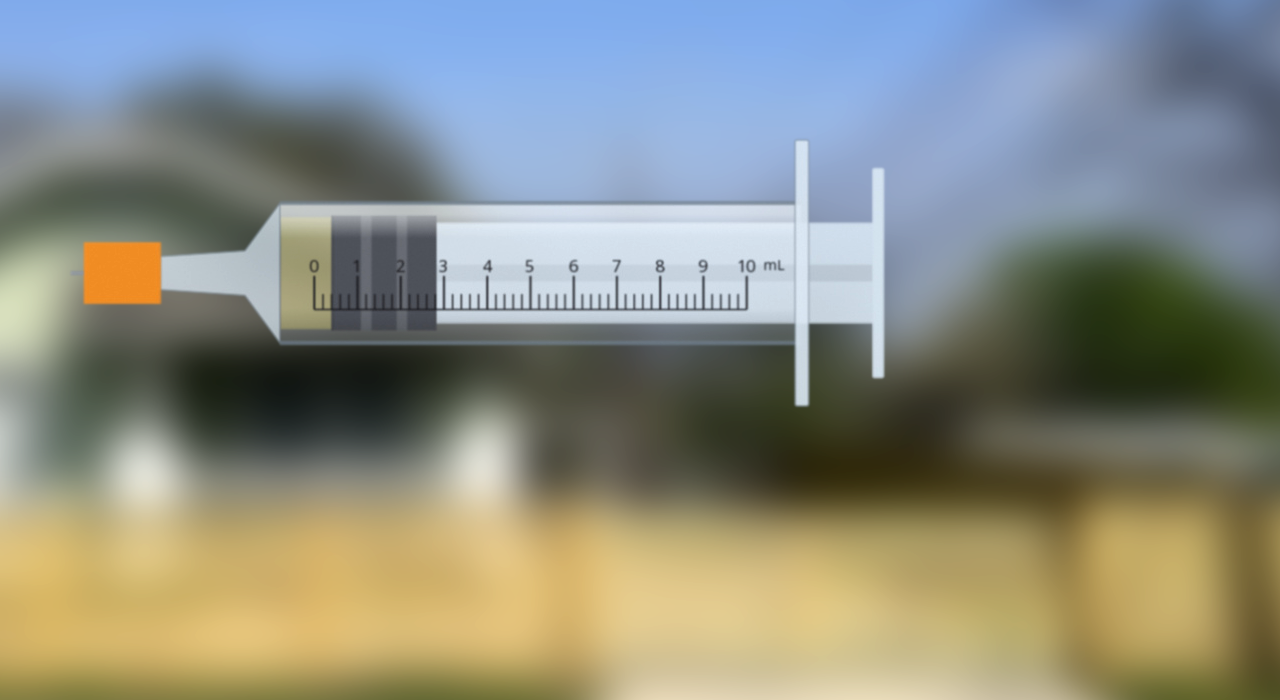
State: **0.4** mL
